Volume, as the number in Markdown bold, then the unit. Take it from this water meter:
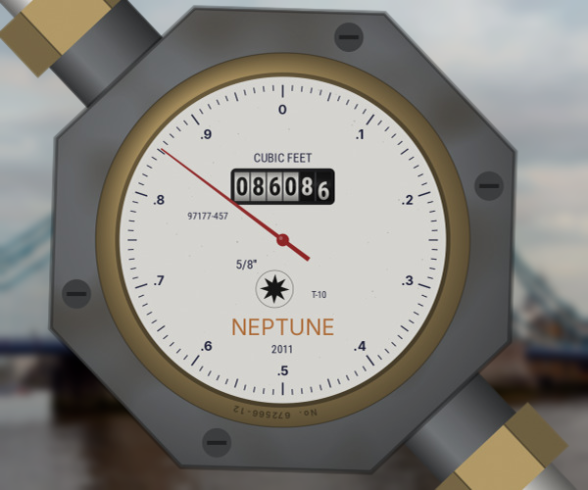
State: **86085.85** ft³
